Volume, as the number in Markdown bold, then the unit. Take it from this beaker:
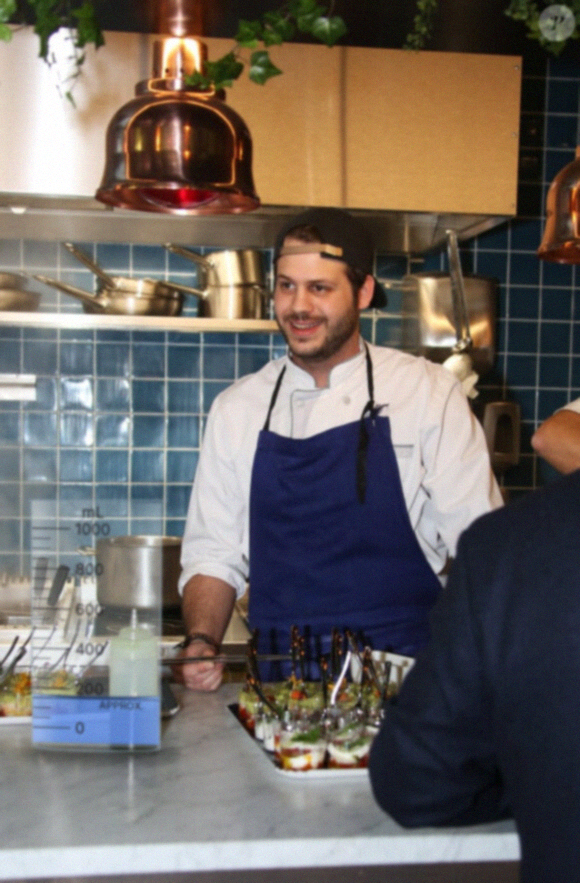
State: **150** mL
